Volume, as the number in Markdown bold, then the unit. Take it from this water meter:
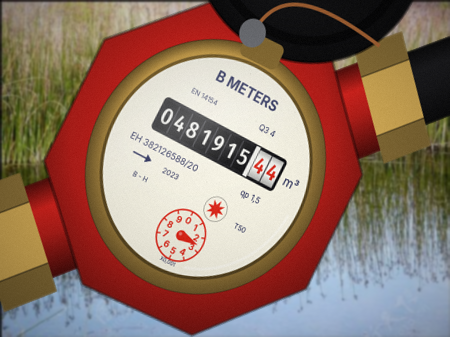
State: **481915.442** m³
